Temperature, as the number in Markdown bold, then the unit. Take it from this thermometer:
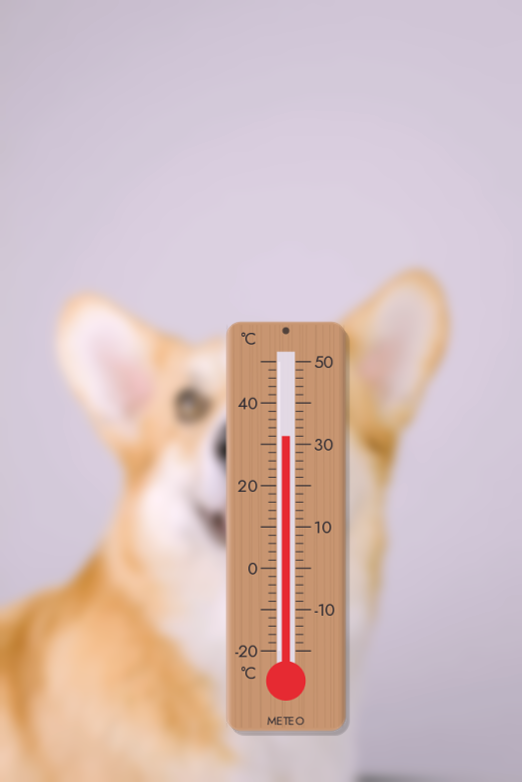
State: **32** °C
